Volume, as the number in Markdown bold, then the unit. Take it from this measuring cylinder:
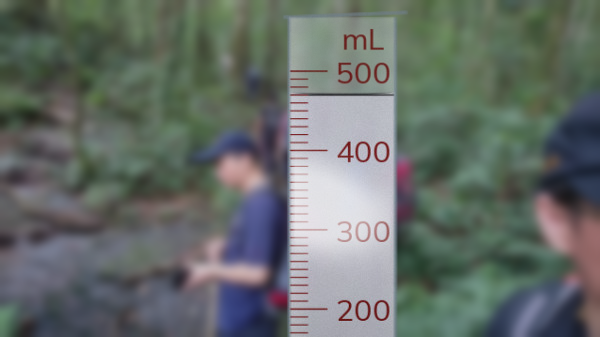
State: **470** mL
